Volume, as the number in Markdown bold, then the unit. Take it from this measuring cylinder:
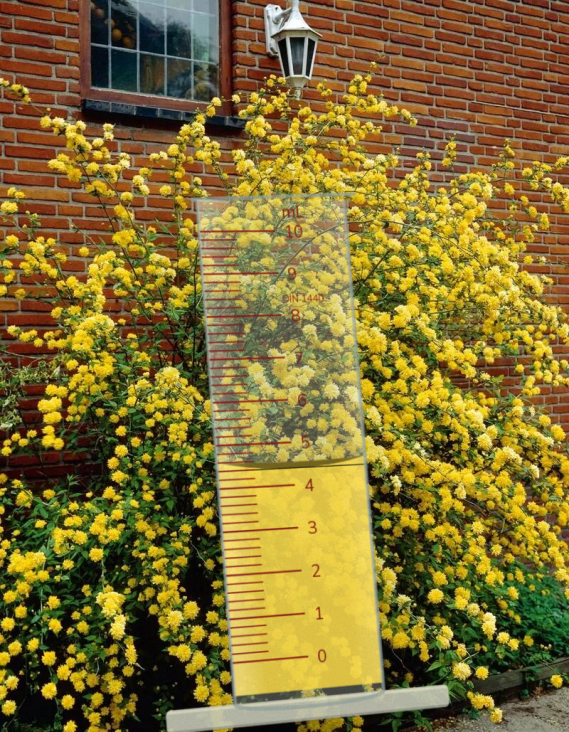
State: **4.4** mL
